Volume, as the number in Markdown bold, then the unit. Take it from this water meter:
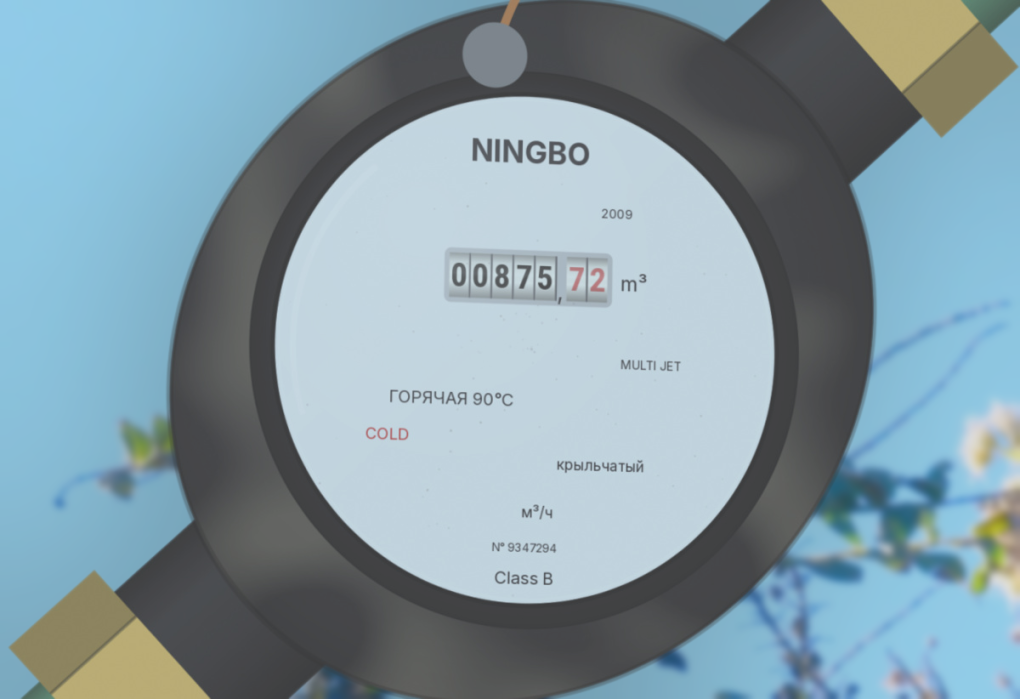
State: **875.72** m³
